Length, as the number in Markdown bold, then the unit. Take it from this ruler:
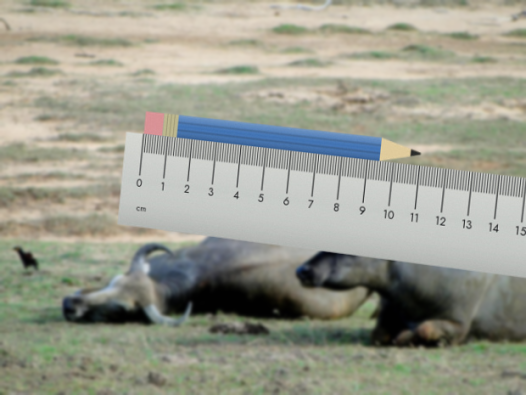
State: **11** cm
